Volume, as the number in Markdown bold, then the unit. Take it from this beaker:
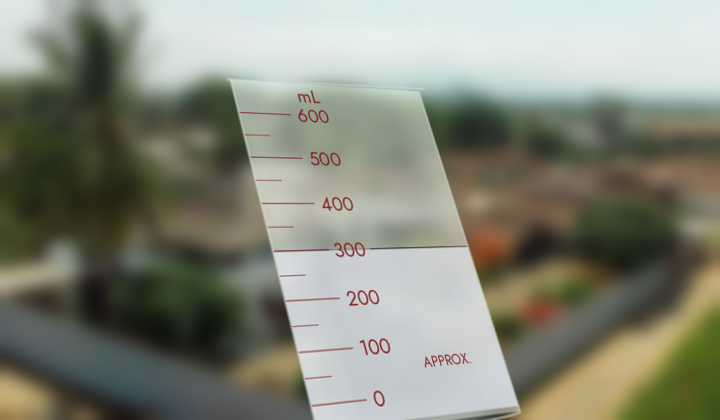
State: **300** mL
